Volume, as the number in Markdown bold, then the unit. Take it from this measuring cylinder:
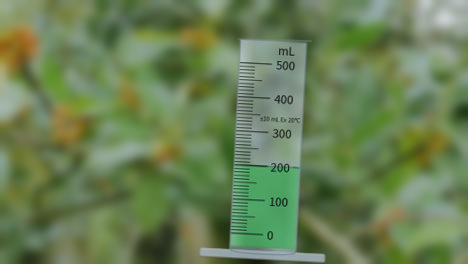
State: **200** mL
